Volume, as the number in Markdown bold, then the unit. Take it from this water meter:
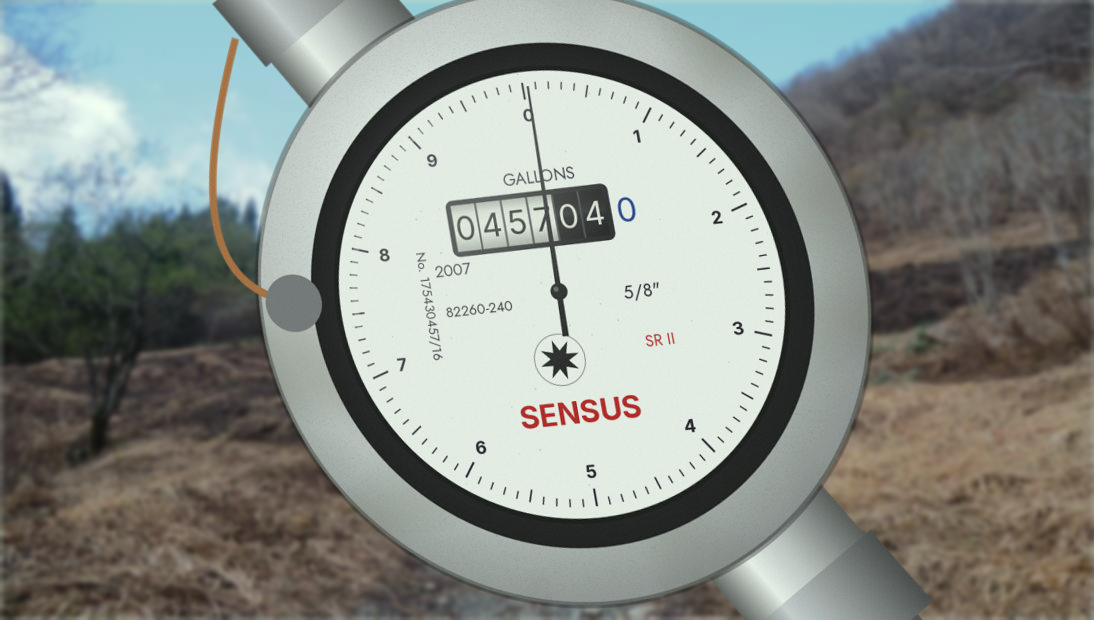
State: **457040.0** gal
